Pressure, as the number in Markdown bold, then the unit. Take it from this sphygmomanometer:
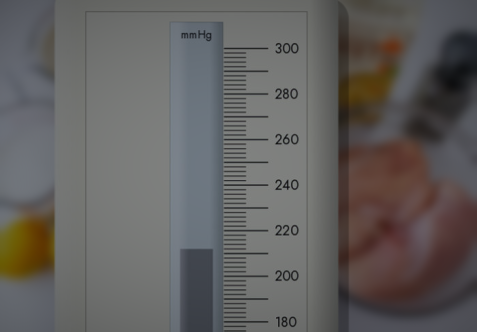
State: **212** mmHg
